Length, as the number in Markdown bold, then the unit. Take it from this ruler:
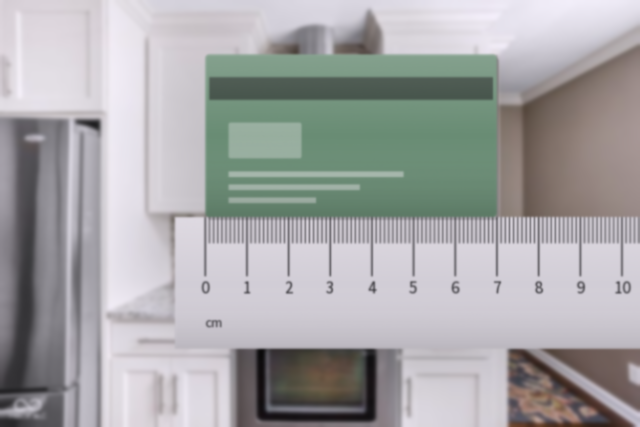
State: **7** cm
